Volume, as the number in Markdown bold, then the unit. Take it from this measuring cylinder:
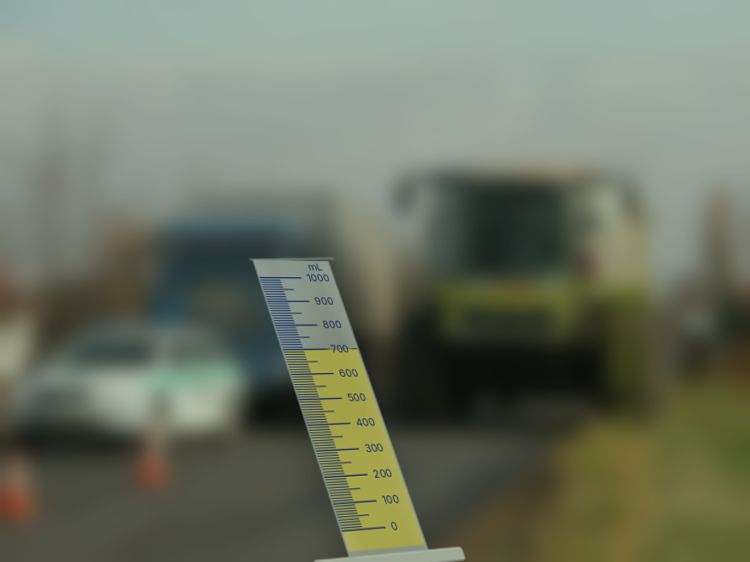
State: **700** mL
